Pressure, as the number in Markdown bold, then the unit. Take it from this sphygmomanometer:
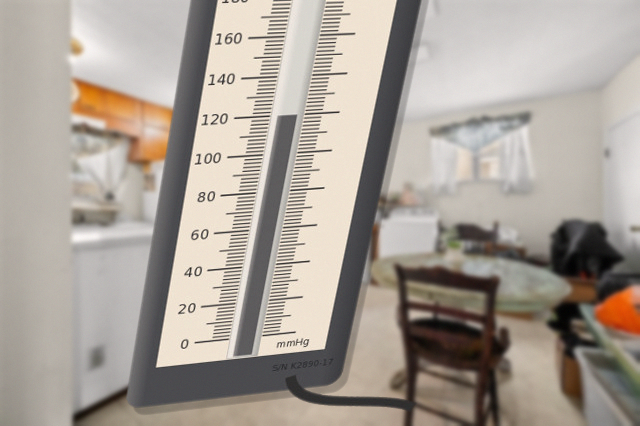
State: **120** mmHg
